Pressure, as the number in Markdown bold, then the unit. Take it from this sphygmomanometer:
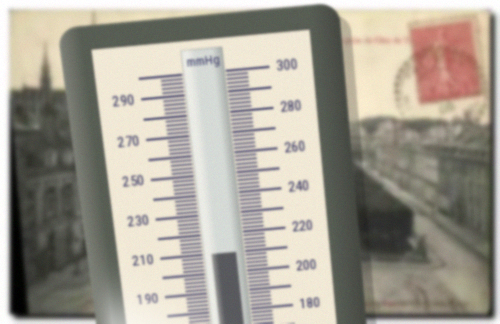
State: **210** mmHg
